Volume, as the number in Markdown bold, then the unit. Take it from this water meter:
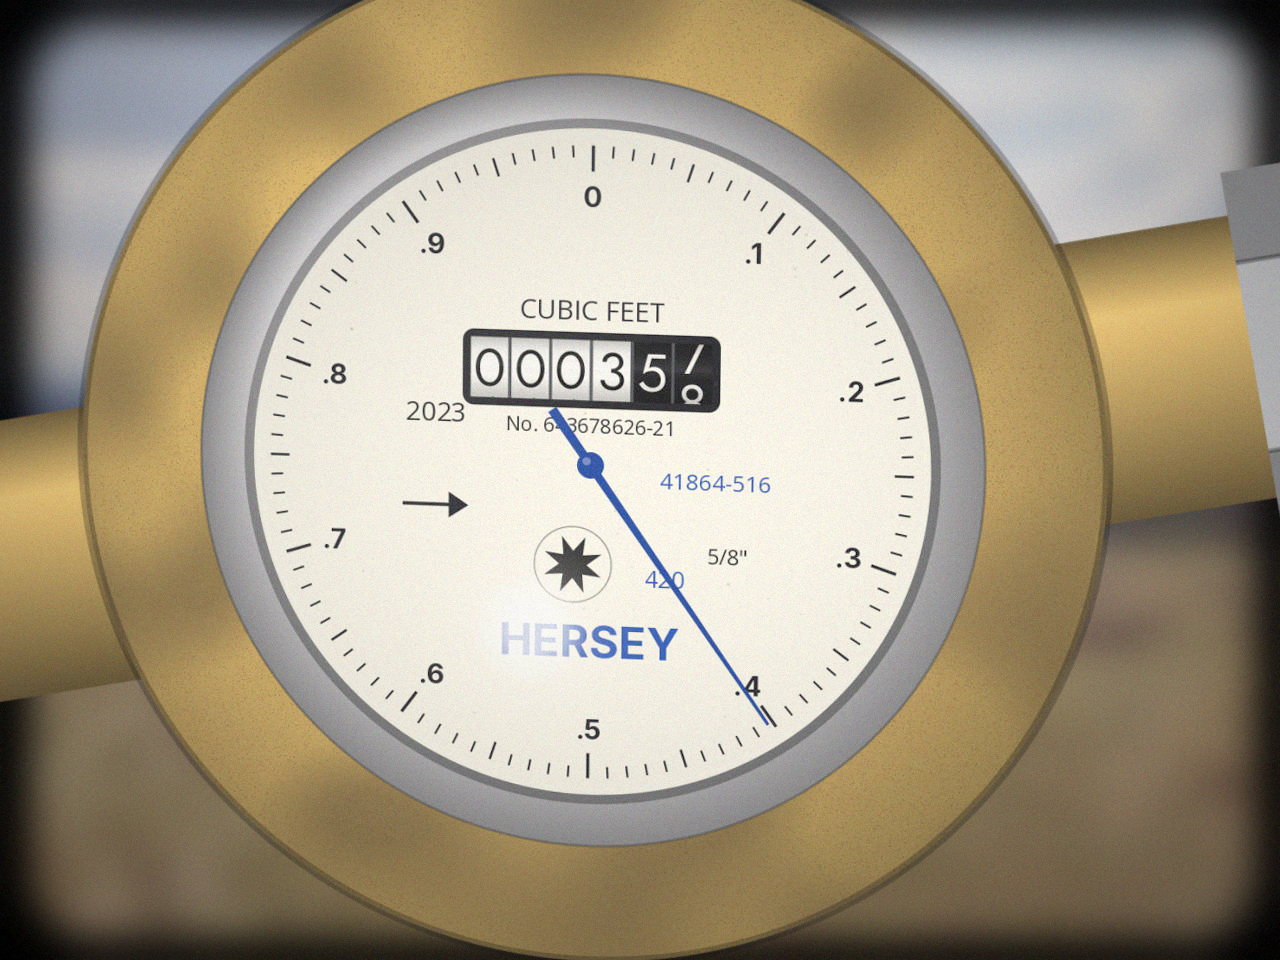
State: **357.40** ft³
